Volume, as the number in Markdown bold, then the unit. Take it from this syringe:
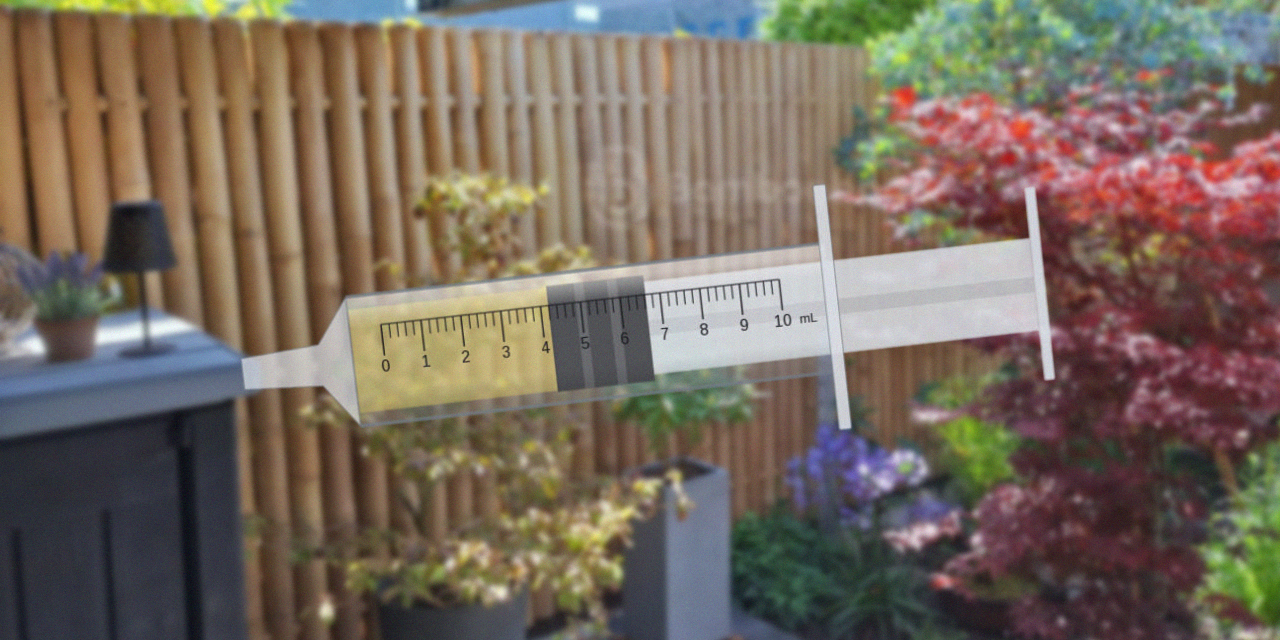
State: **4.2** mL
